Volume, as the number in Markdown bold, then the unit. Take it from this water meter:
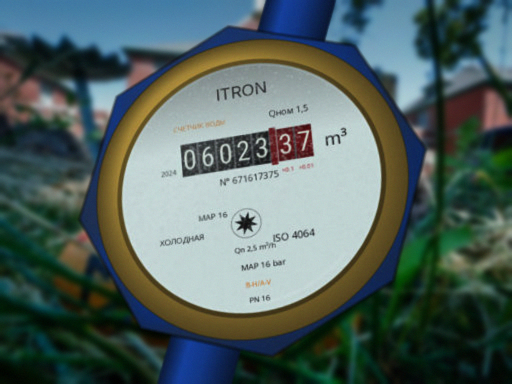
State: **6023.37** m³
